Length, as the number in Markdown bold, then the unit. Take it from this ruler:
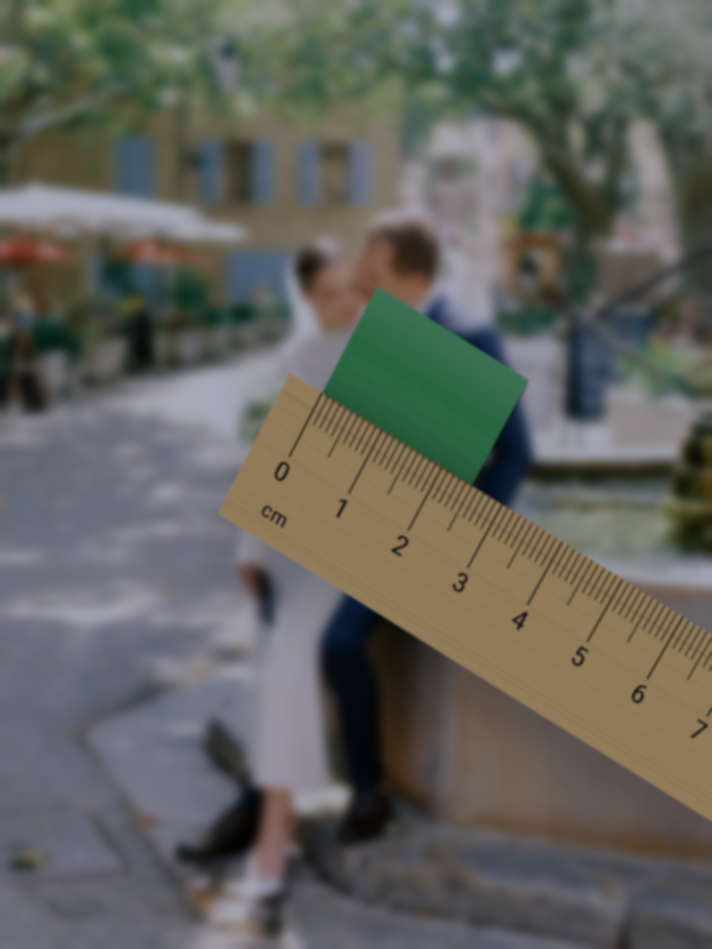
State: **2.5** cm
